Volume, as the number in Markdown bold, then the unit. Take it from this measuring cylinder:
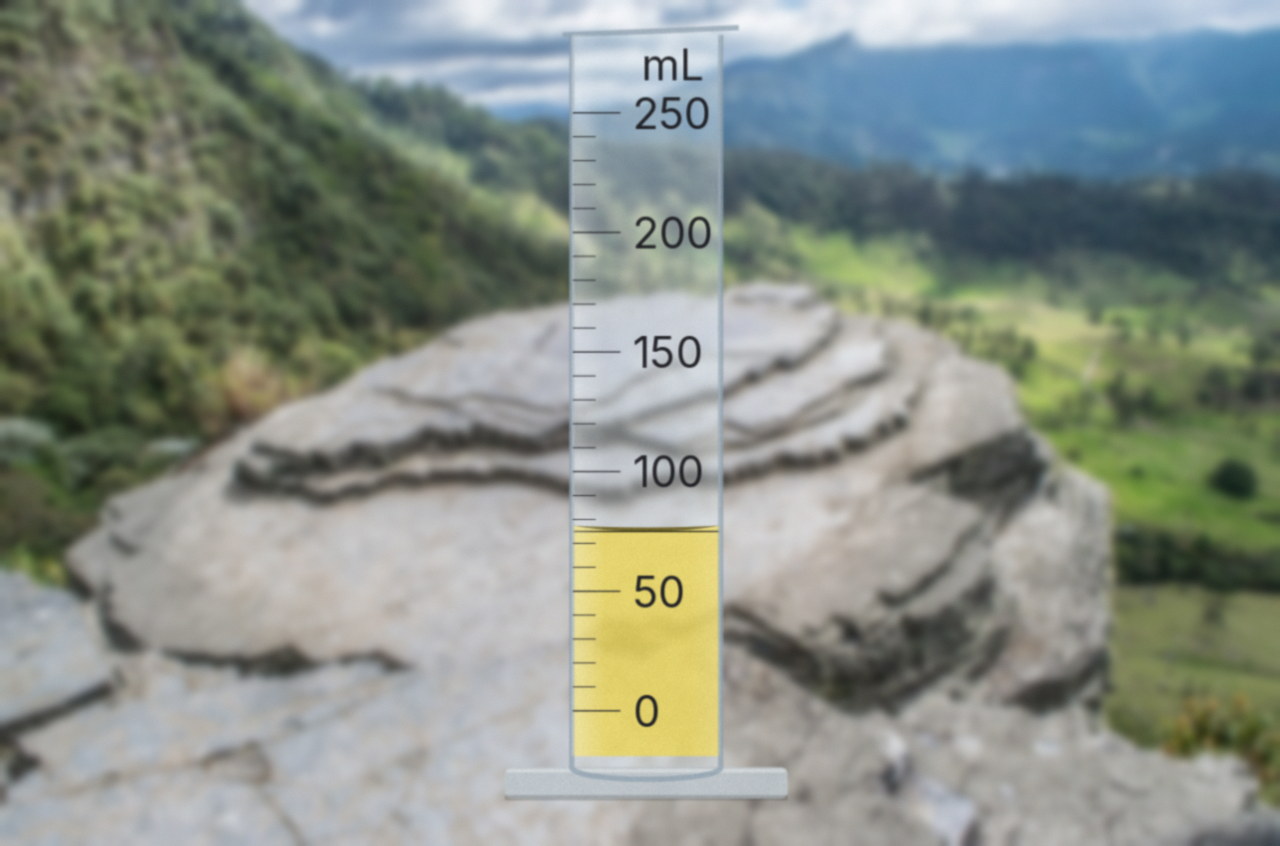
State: **75** mL
